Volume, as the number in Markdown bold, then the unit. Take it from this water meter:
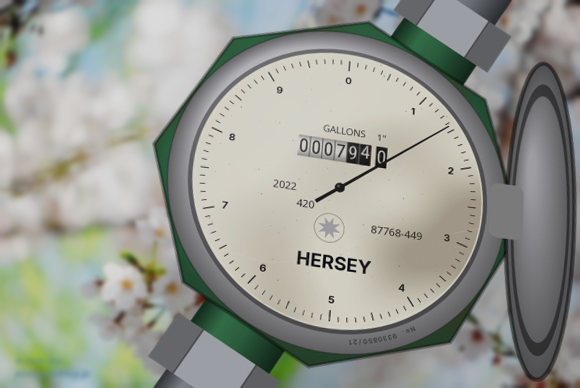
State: **7941.4** gal
